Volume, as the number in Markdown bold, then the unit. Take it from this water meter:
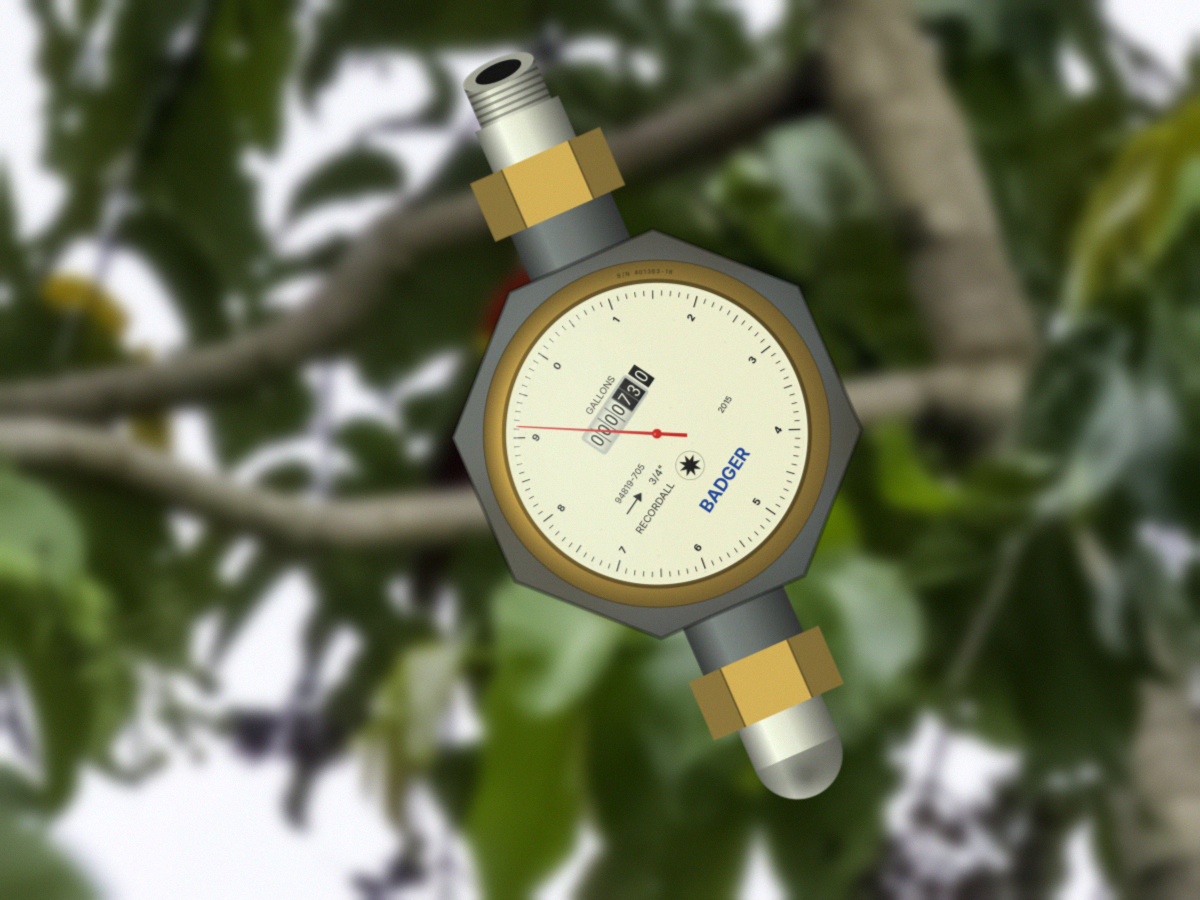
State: **729.1** gal
